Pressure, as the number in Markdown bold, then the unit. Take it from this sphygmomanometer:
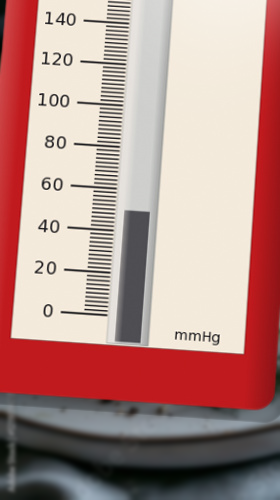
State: **50** mmHg
